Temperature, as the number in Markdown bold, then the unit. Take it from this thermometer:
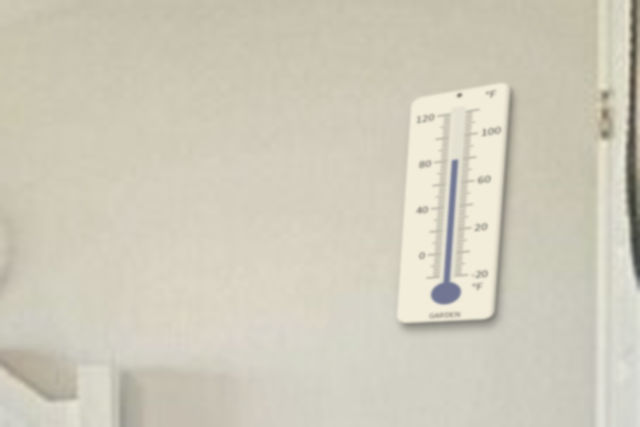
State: **80** °F
